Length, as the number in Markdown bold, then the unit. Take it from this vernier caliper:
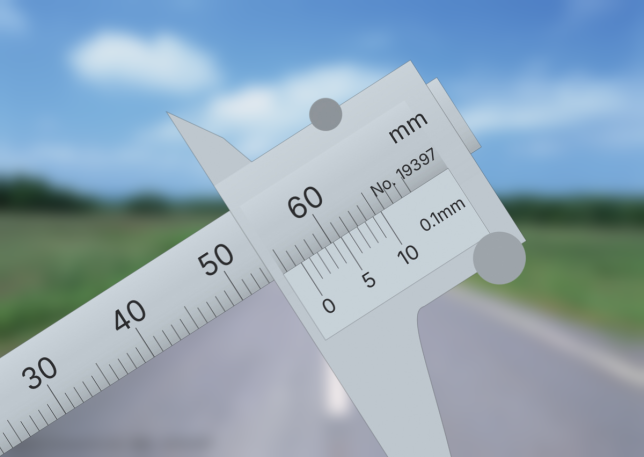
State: **56.6** mm
